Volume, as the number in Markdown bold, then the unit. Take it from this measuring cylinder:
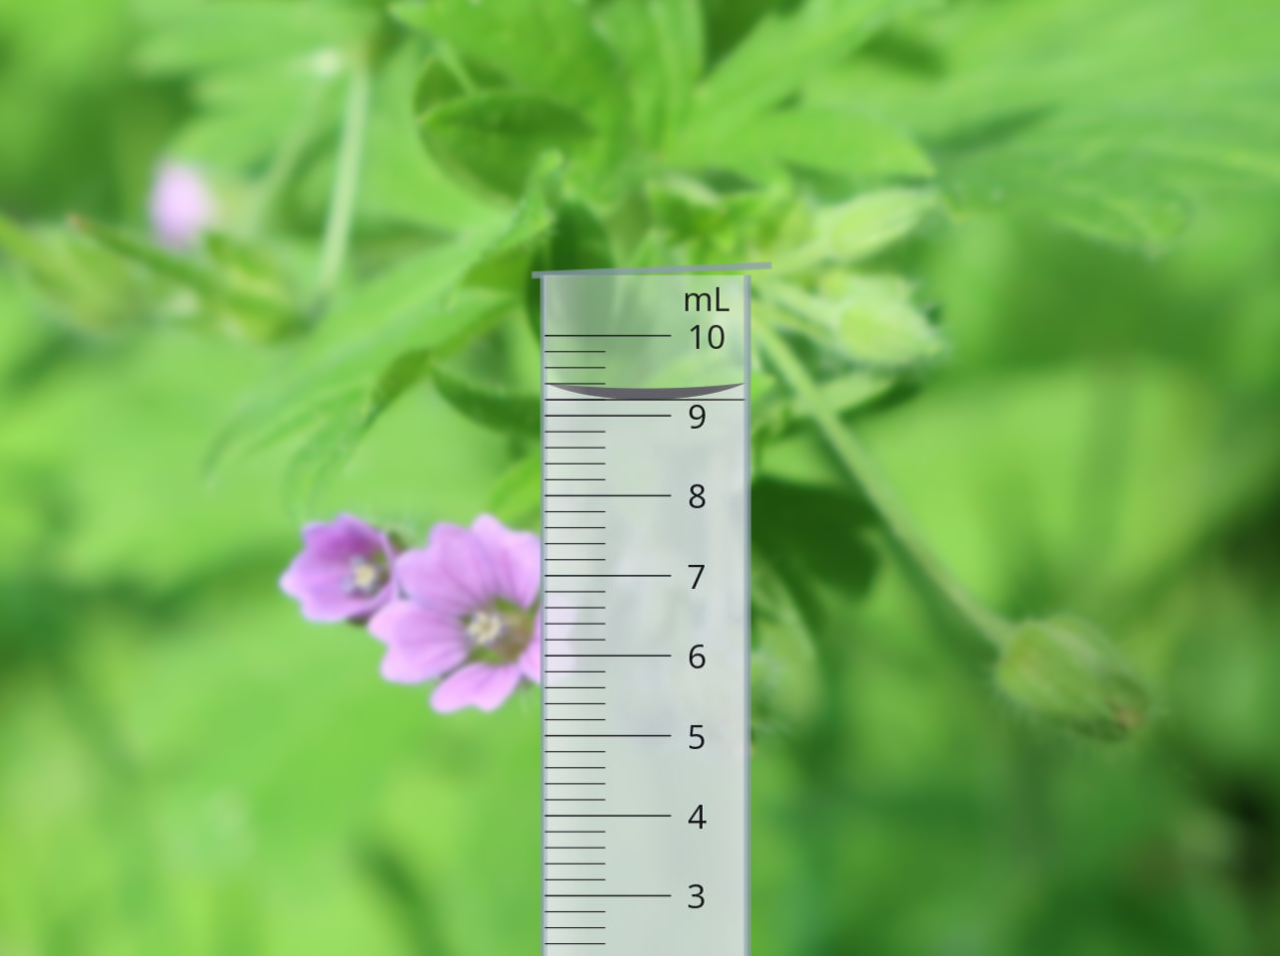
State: **9.2** mL
